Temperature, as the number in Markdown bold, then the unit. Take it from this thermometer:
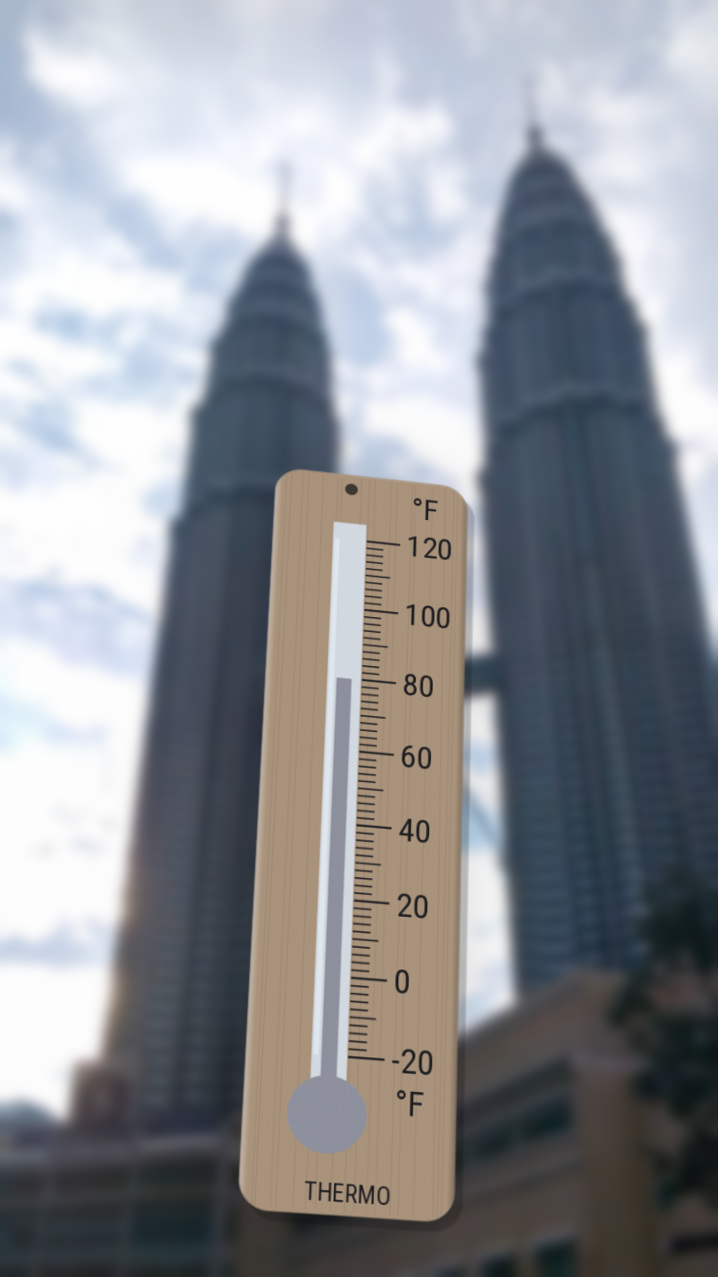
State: **80** °F
